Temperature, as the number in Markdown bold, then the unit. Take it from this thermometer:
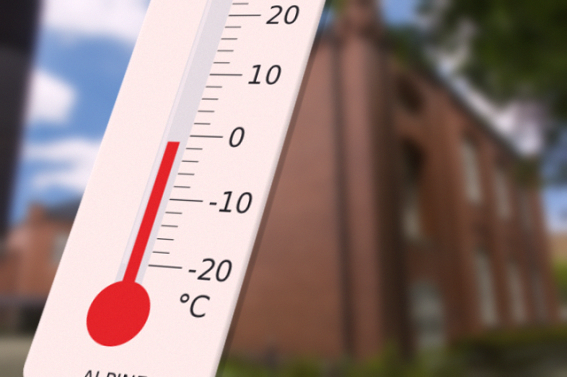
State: **-1** °C
